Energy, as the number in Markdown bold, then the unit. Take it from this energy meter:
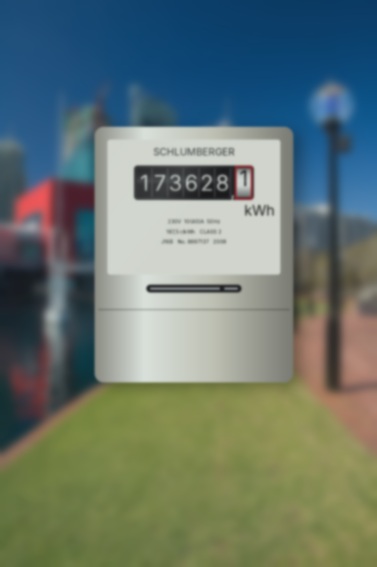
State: **173628.1** kWh
